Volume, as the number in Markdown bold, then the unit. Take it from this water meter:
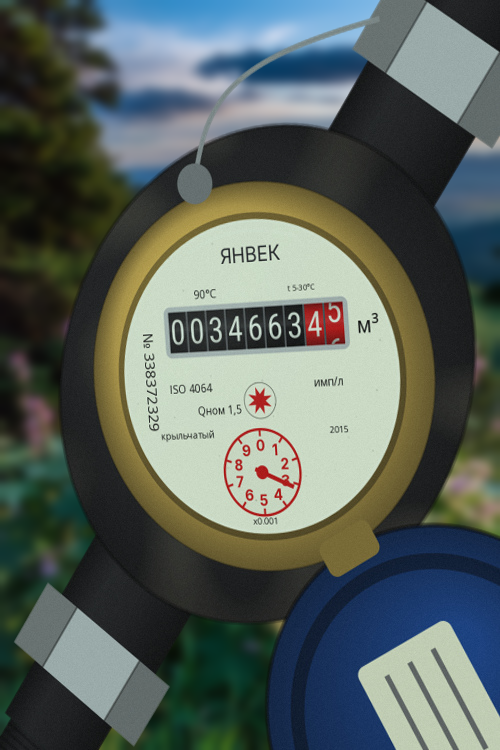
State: **34663.453** m³
